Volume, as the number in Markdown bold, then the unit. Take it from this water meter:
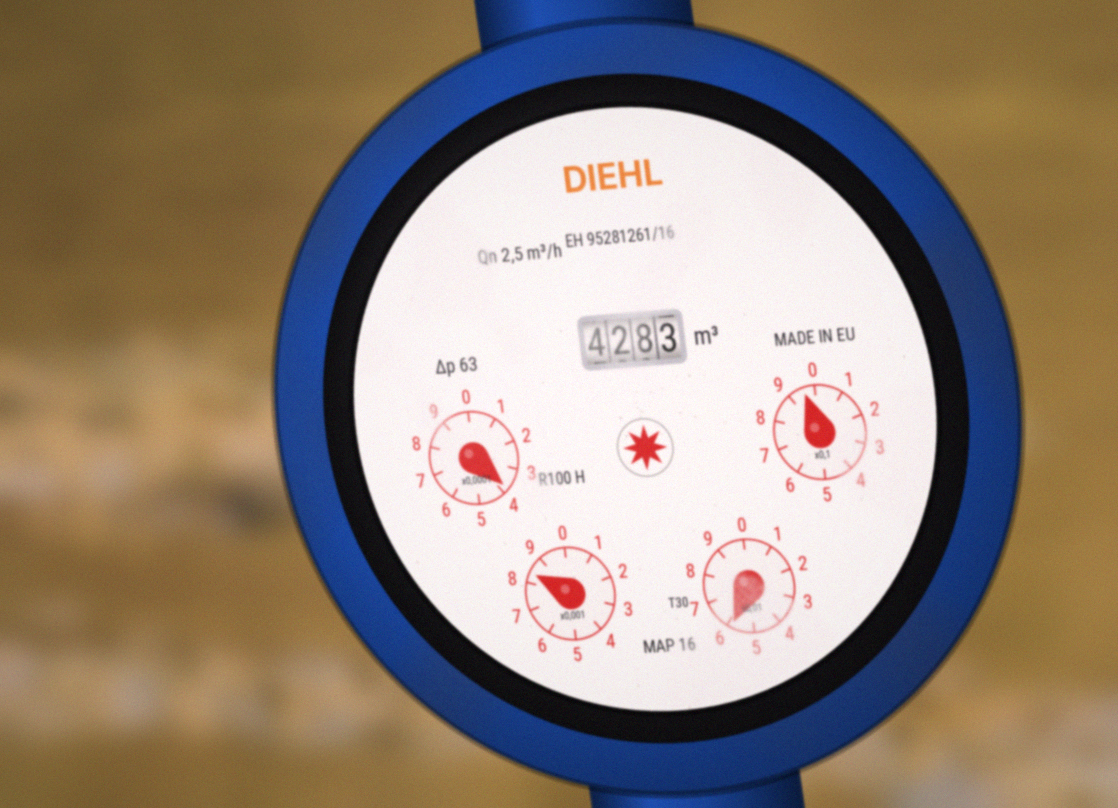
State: **4282.9583** m³
